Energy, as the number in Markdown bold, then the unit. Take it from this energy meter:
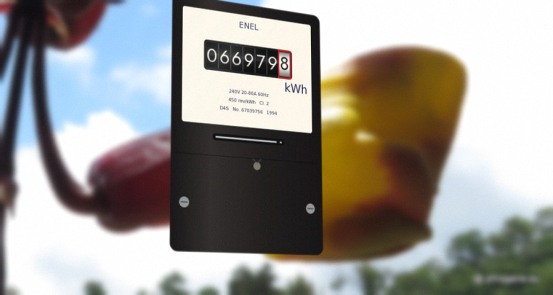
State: **66979.8** kWh
